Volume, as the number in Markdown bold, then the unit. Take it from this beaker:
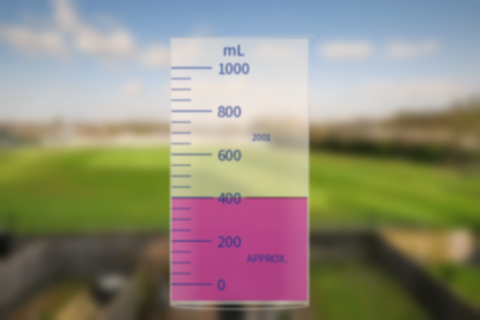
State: **400** mL
